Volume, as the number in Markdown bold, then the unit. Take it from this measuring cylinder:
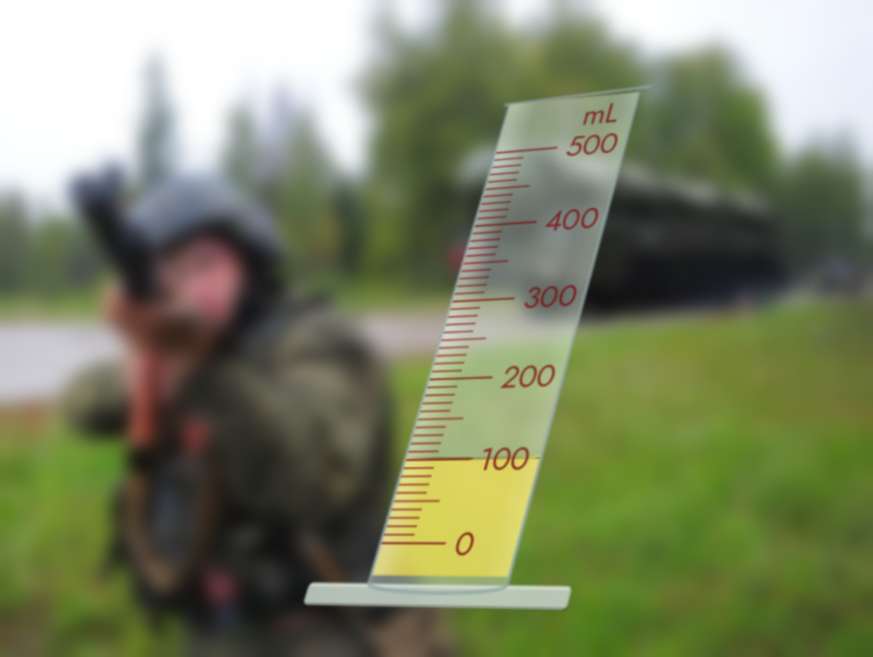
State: **100** mL
